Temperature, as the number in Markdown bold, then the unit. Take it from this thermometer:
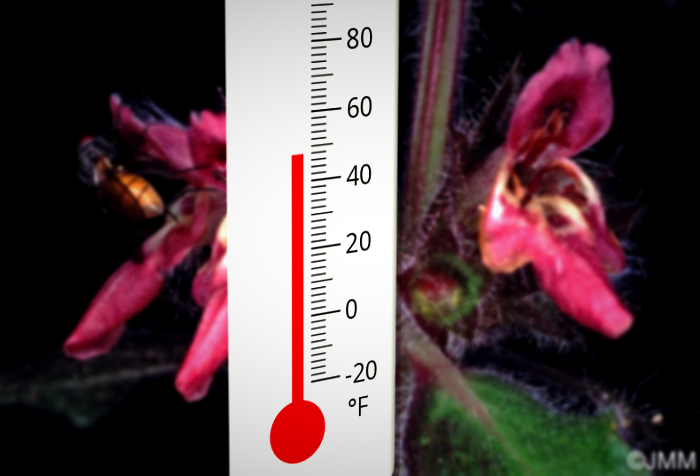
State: **48** °F
